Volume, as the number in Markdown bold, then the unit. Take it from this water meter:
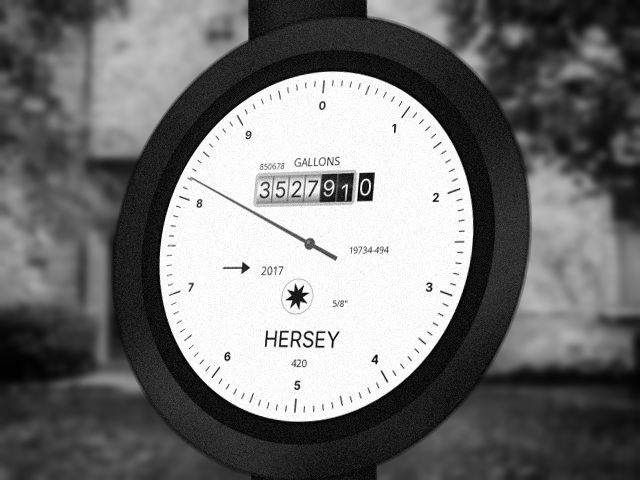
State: **3527908.2** gal
